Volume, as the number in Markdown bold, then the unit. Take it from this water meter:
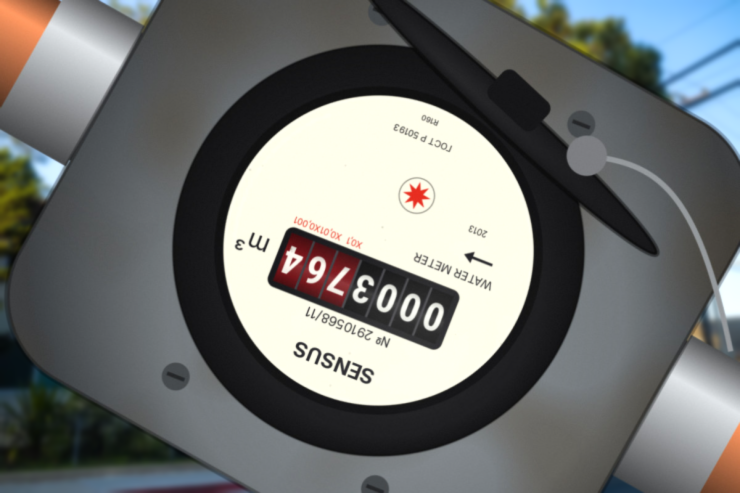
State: **3.764** m³
